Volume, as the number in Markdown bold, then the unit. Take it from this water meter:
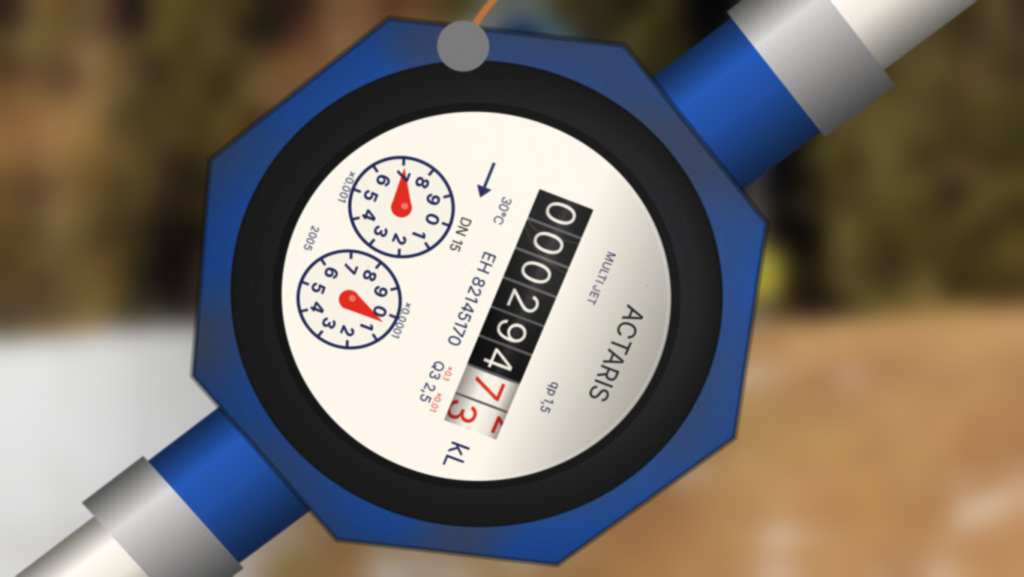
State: **294.7270** kL
